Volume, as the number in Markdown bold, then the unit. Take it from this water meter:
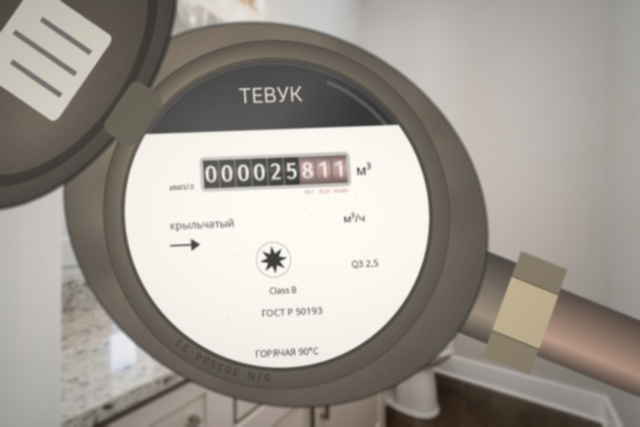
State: **25.811** m³
